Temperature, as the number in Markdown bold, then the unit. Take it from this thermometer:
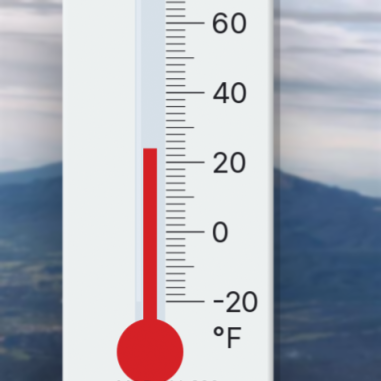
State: **24** °F
